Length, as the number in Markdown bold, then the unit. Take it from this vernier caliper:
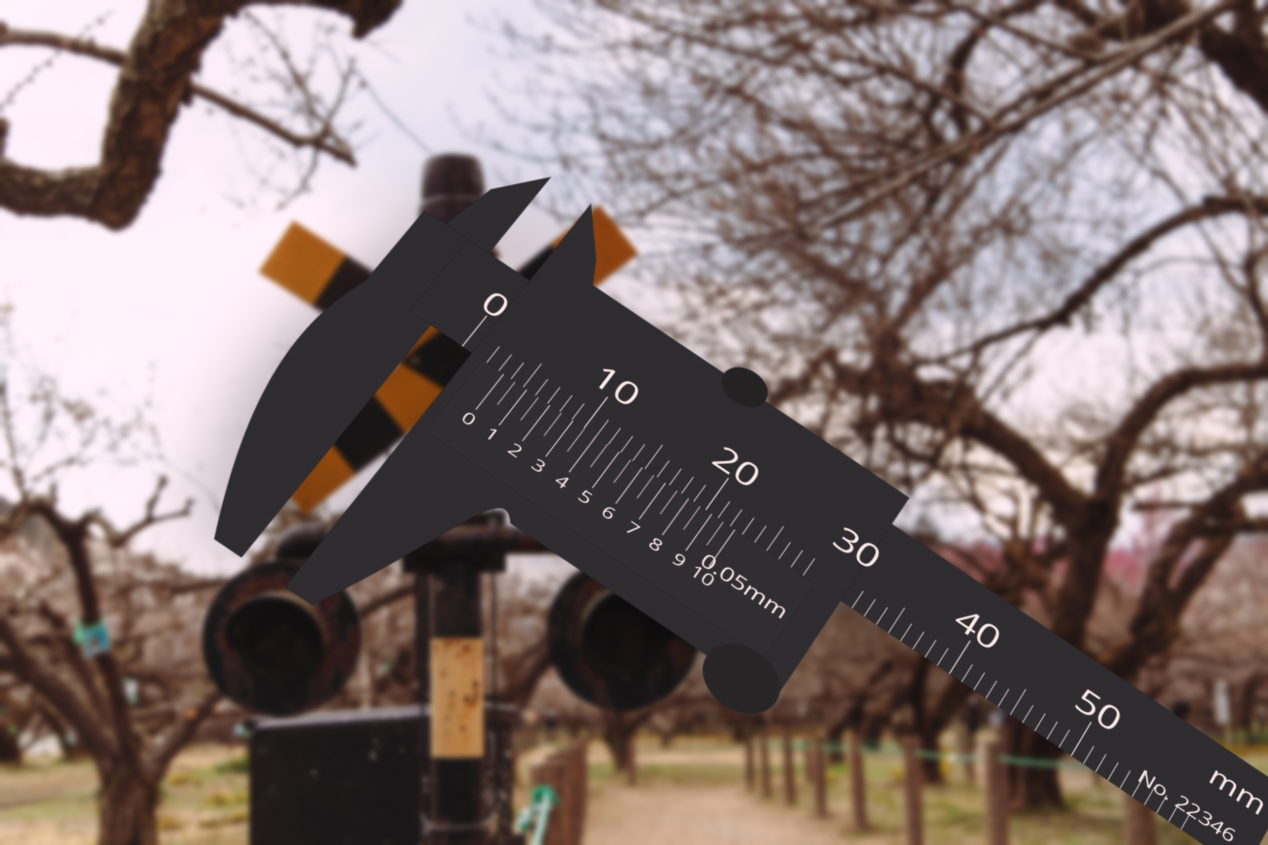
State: **3.4** mm
